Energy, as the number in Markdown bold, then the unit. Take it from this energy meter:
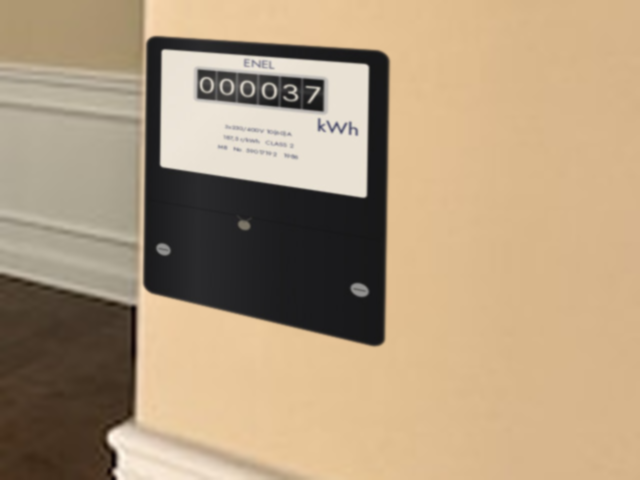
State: **37** kWh
